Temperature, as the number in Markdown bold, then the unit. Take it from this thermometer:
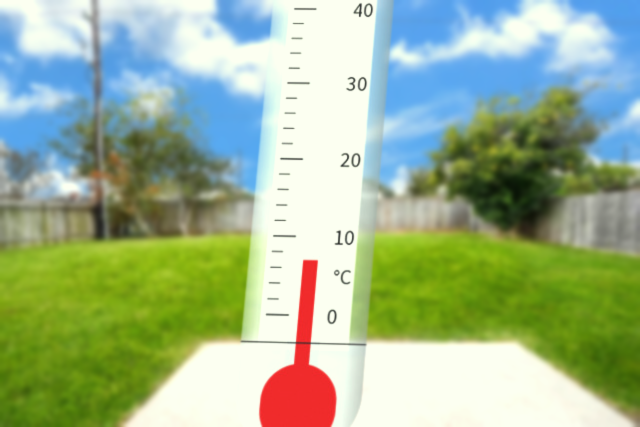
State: **7** °C
